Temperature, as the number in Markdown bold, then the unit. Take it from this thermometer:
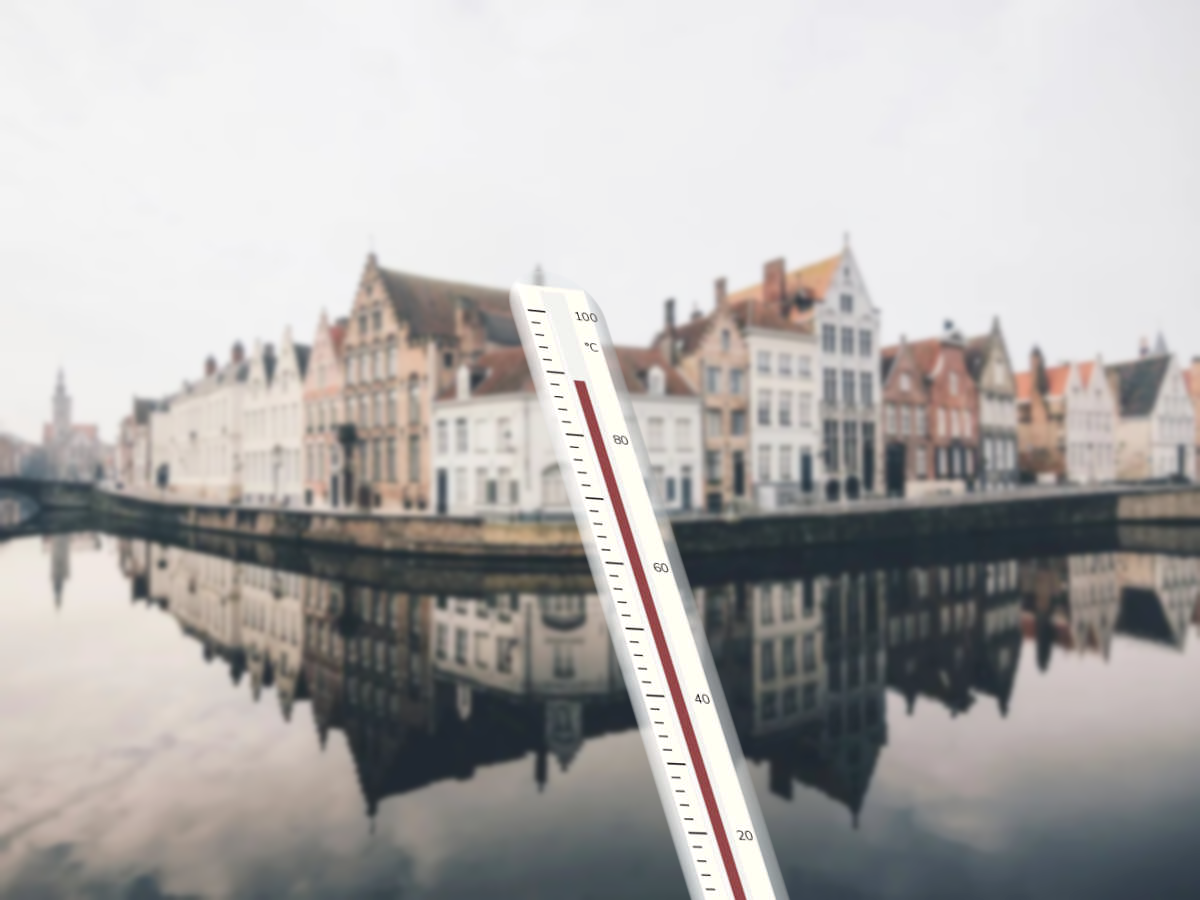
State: **89** °C
